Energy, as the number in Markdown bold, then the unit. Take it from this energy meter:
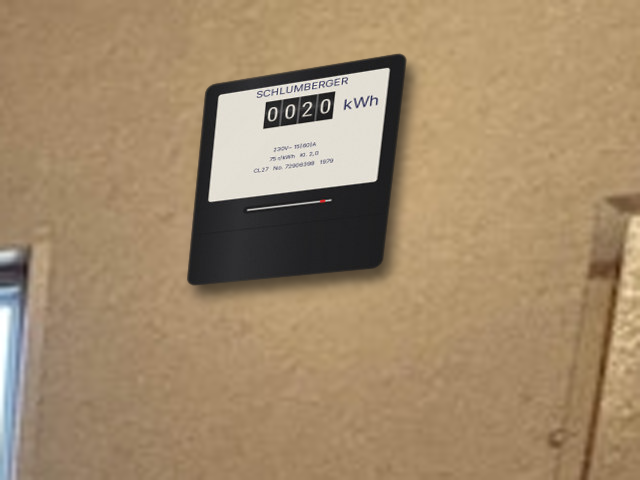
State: **20** kWh
